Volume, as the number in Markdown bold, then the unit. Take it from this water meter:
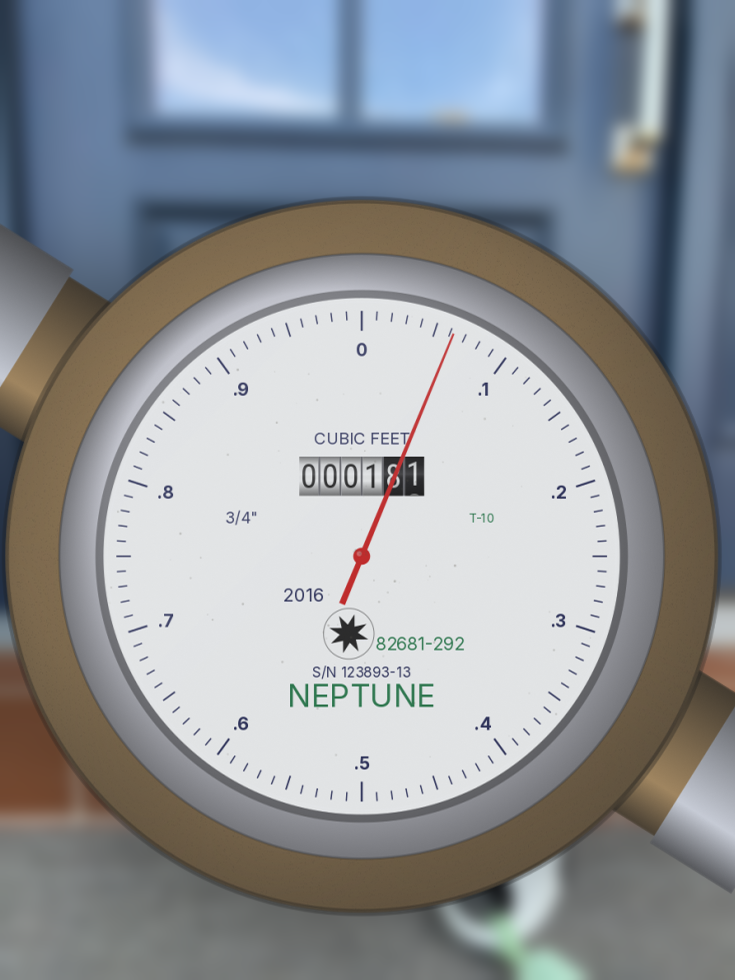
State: **181.06** ft³
